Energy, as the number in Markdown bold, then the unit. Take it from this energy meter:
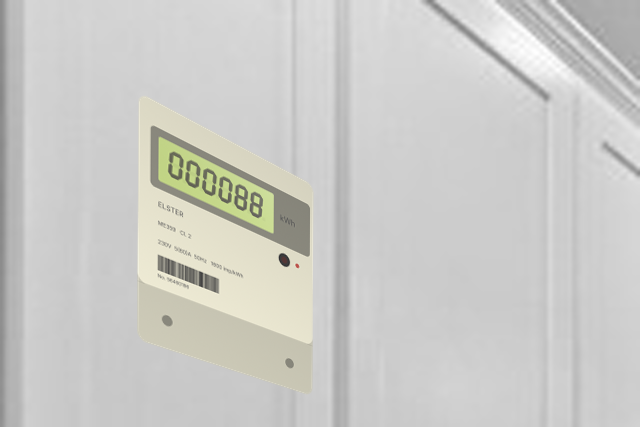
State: **88** kWh
